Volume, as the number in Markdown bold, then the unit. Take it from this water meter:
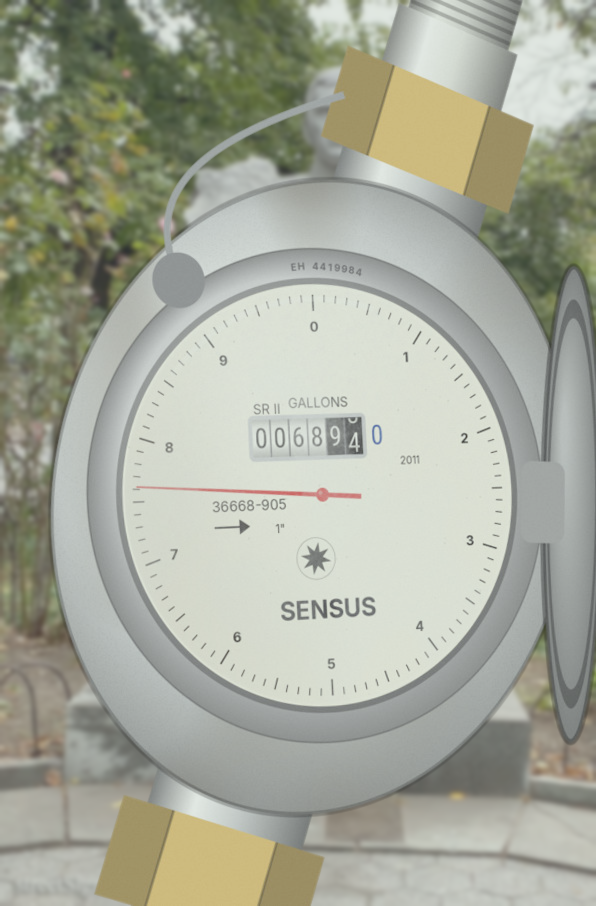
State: **68937.6** gal
